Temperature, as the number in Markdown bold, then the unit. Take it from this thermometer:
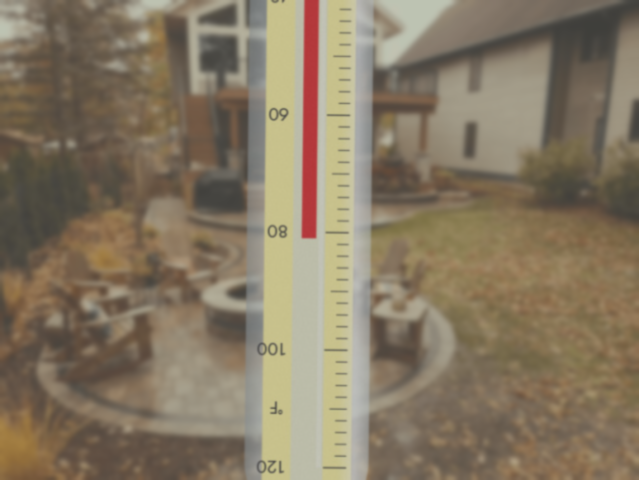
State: **81** °F
